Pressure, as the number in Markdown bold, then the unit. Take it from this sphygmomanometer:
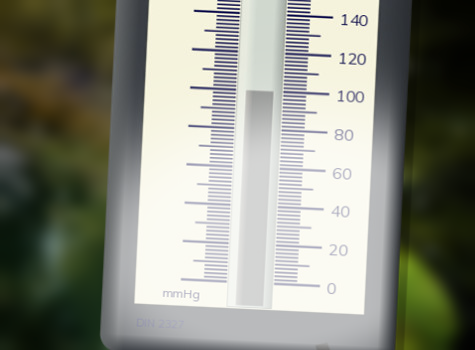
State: **100** mmHg
